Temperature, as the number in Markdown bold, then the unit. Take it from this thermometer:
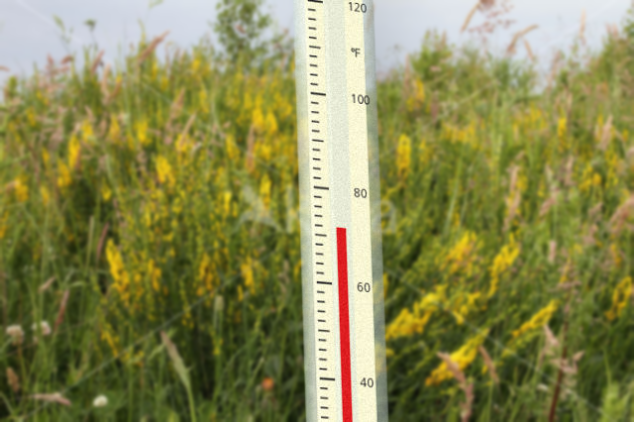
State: **72** °F
